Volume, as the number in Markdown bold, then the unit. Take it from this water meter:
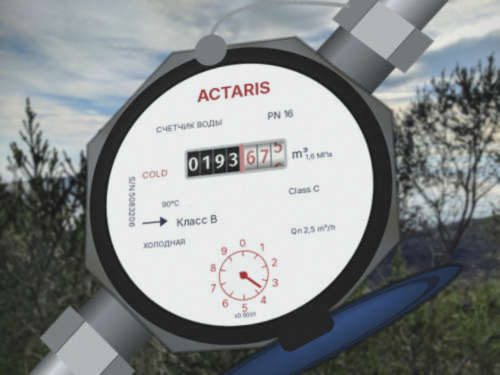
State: **193.6753** m³
